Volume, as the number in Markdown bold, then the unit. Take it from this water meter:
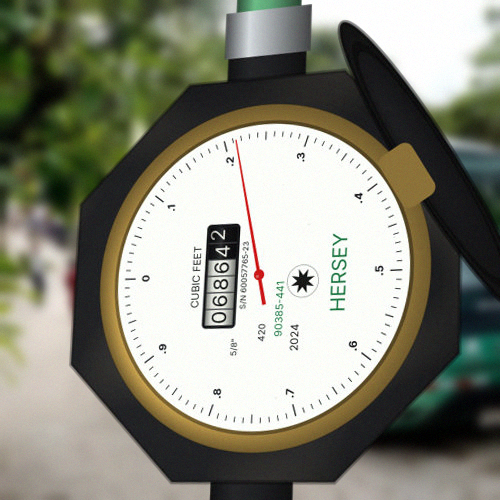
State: **68642.21** ft³
